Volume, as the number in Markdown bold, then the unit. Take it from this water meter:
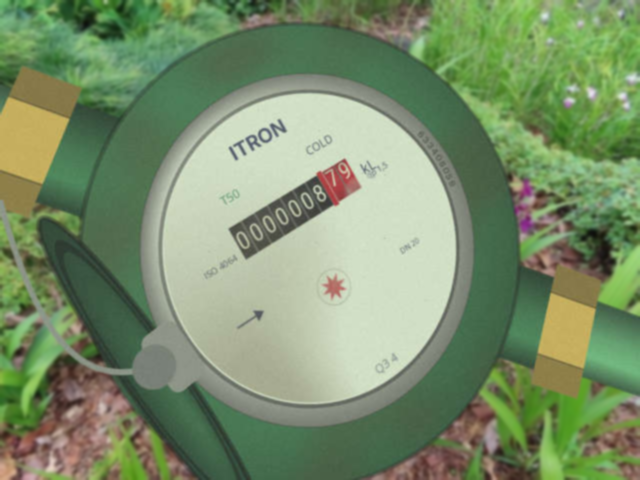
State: **8.79** kL
